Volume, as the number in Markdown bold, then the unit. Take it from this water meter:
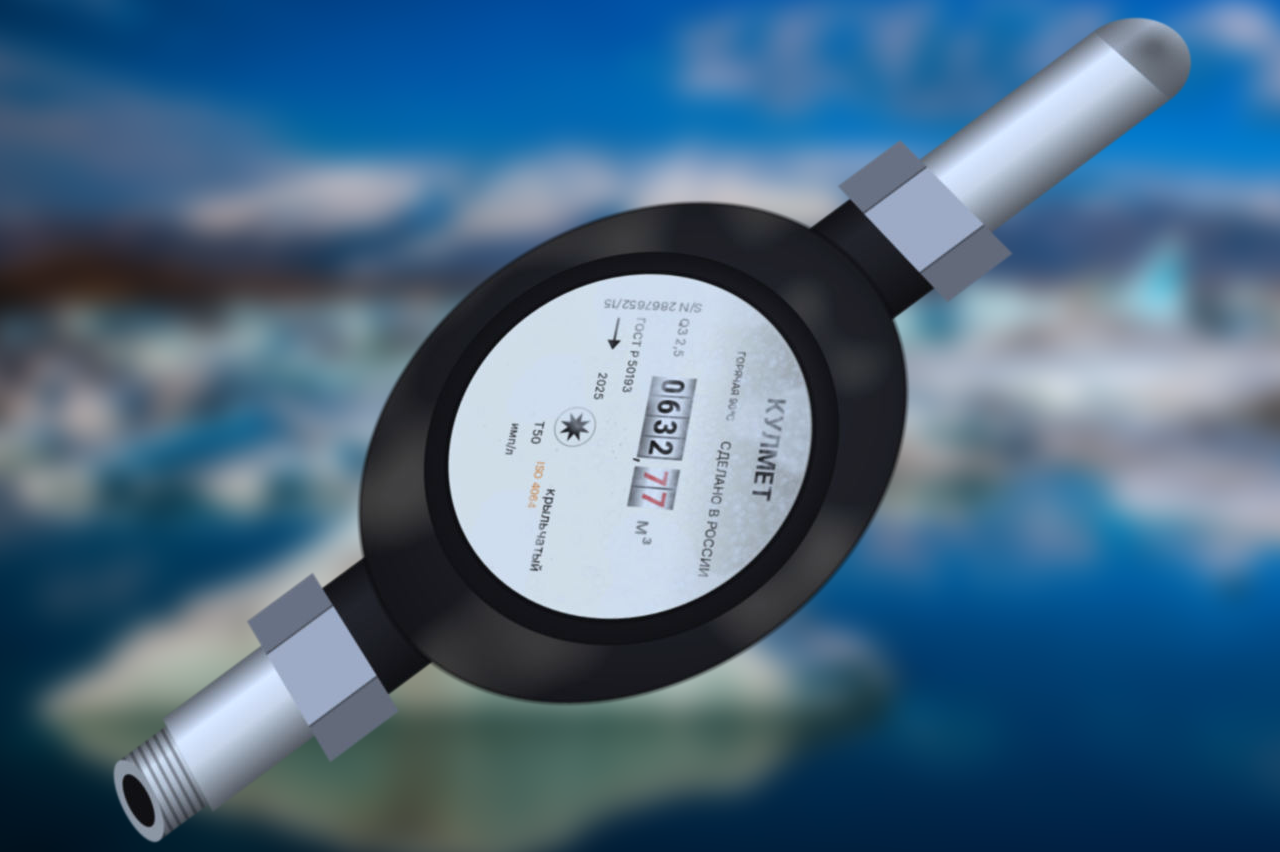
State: **632.77** m³
